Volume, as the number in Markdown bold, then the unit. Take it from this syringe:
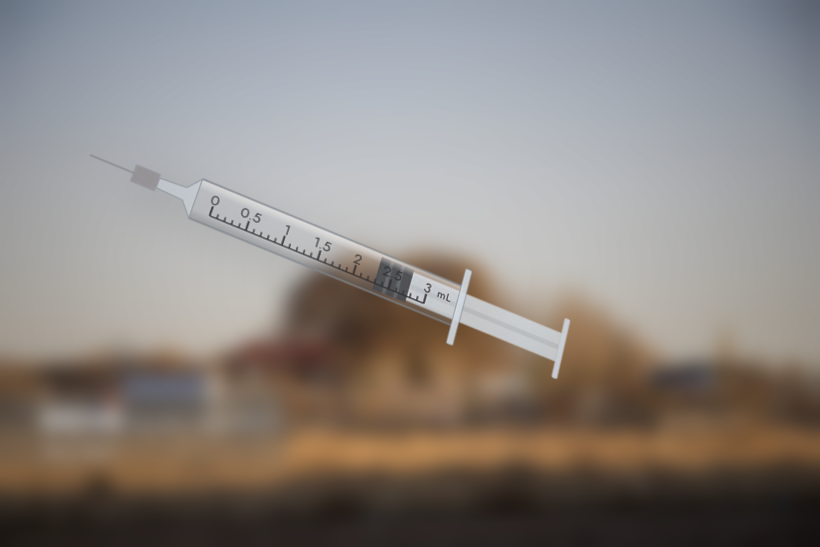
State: **2.3** mL
